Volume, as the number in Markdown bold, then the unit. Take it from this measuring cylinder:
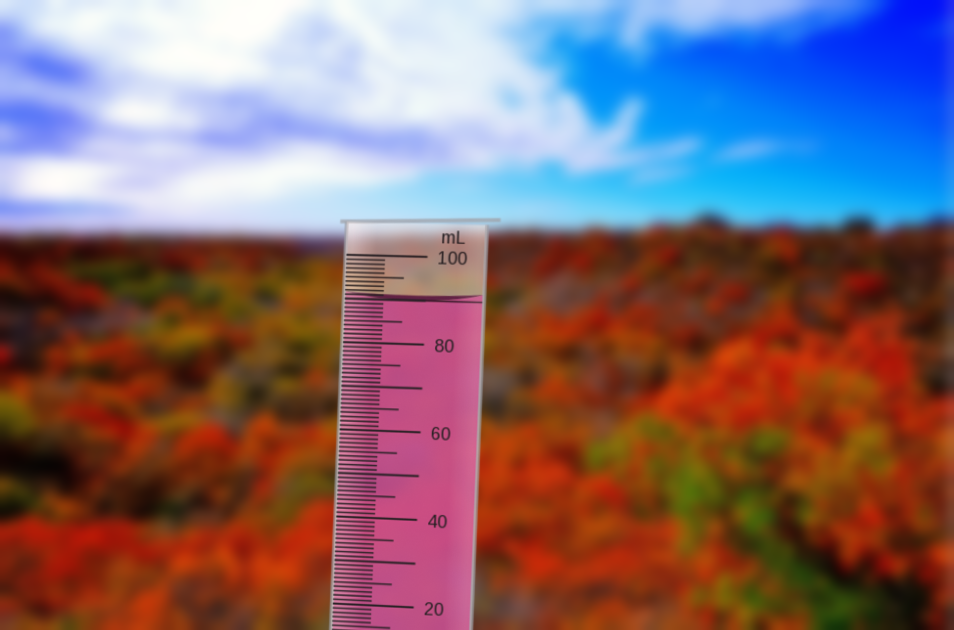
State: **90** mL
